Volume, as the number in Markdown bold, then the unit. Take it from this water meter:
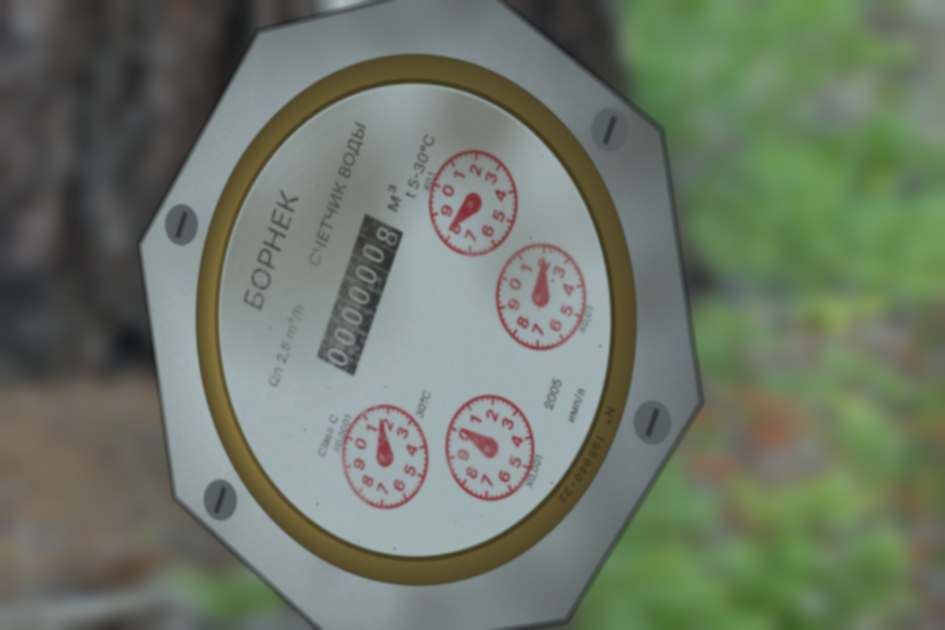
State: **7.8201** m³
